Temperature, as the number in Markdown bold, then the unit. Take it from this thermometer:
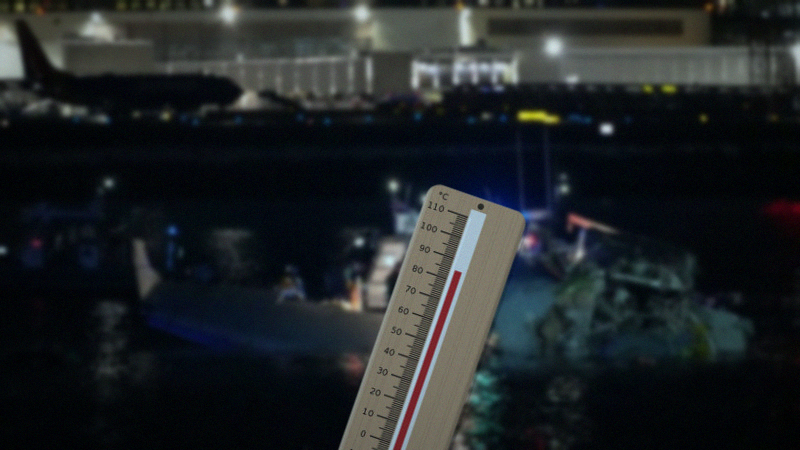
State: **85** °C
